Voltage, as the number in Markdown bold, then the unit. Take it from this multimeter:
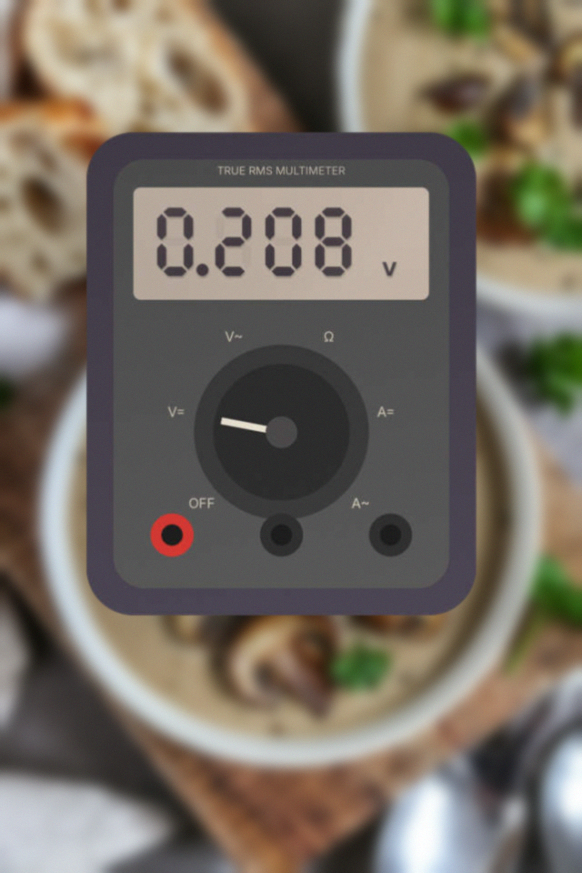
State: **0.208** V
